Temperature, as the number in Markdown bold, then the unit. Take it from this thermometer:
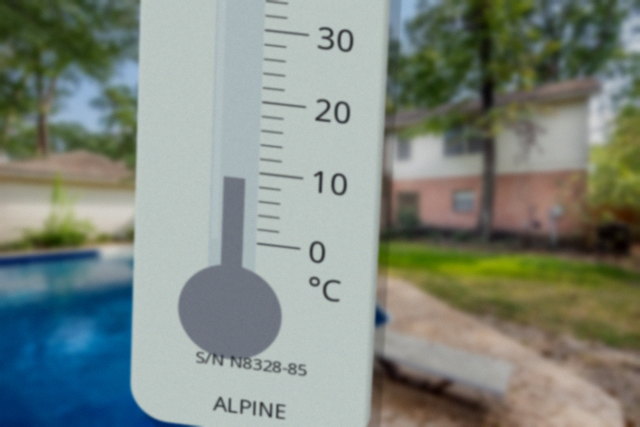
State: **9** °C
